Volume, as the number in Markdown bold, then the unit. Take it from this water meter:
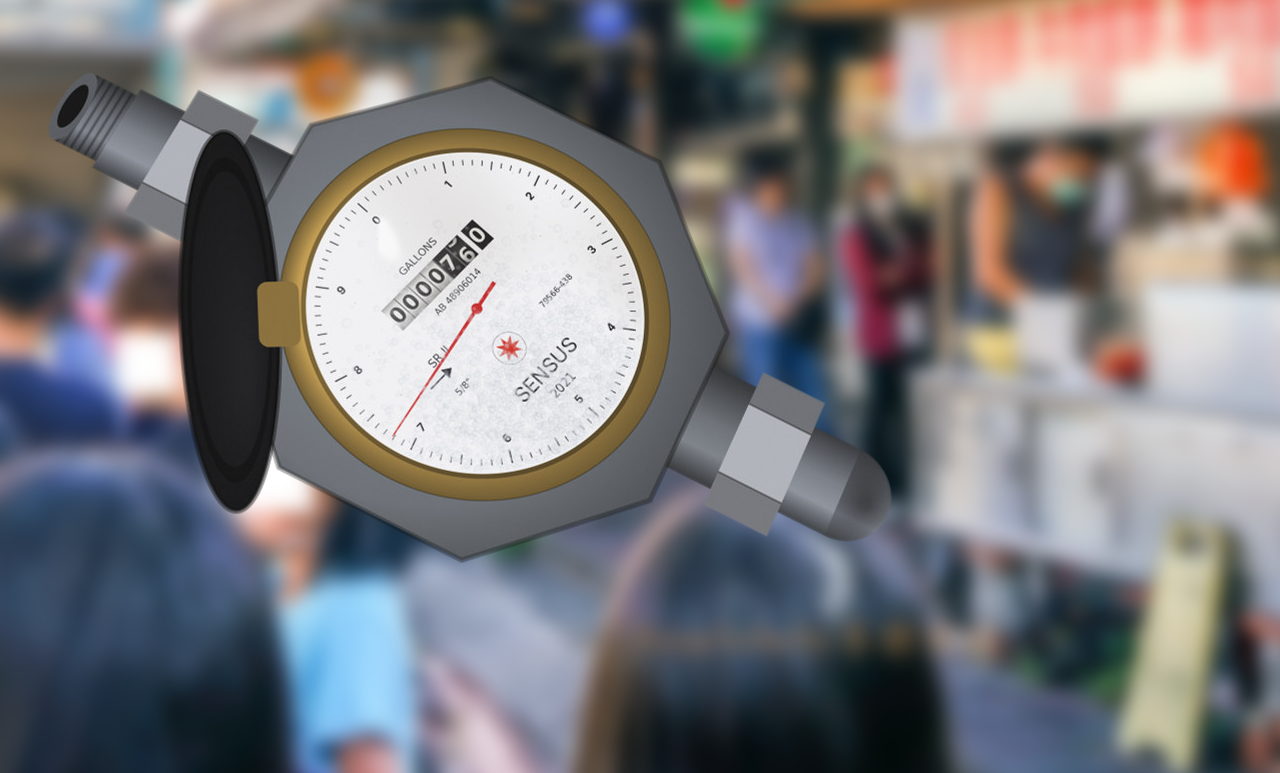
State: **757.2** gal
